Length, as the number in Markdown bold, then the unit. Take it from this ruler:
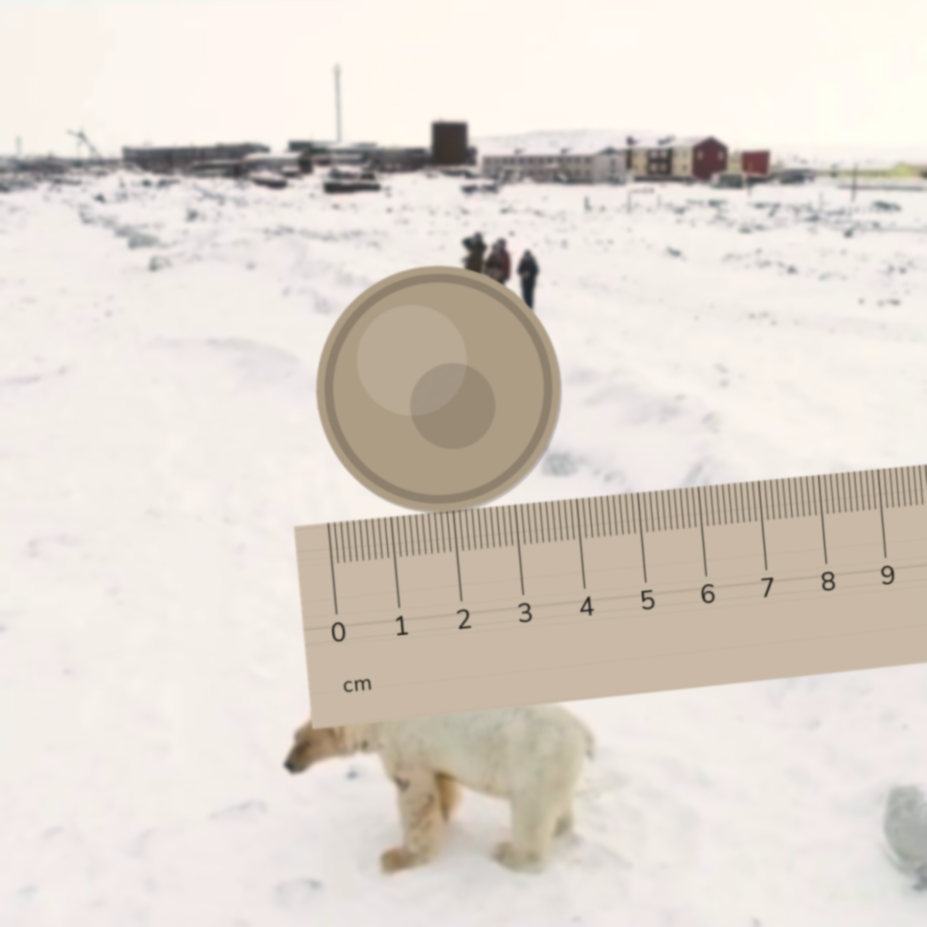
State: **3.9** cm
